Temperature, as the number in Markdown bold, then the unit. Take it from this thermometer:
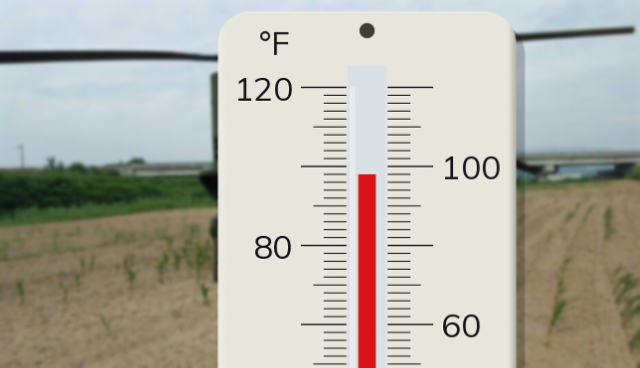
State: **98** °F
